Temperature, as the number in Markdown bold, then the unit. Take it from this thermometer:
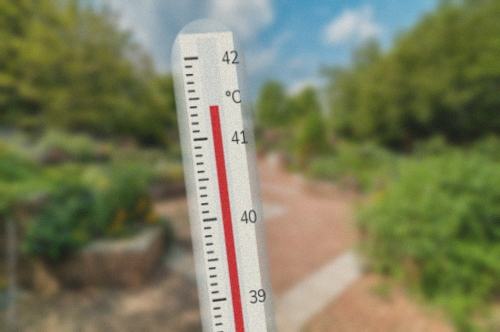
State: **41.4** °C
